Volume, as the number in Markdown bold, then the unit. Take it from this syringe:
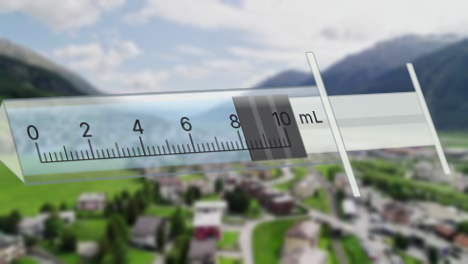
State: **8.2** mL
